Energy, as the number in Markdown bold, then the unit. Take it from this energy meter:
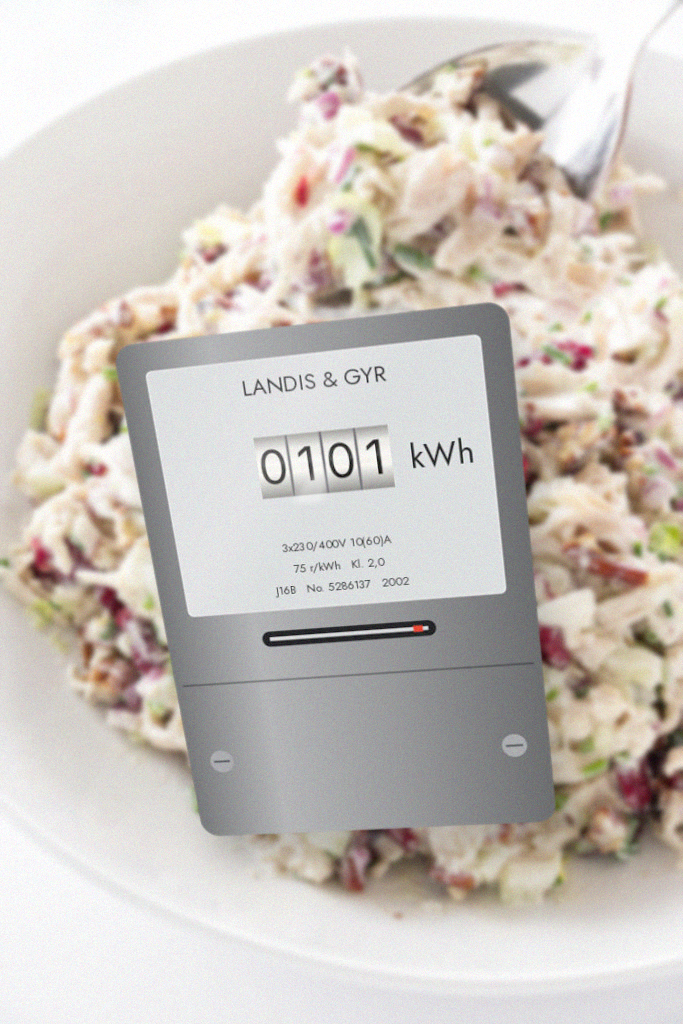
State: **101** kWh
